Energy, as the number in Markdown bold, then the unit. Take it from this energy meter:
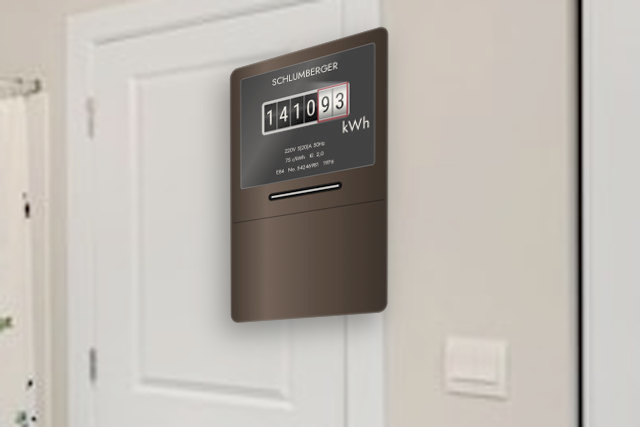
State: **1410.93** kWh
